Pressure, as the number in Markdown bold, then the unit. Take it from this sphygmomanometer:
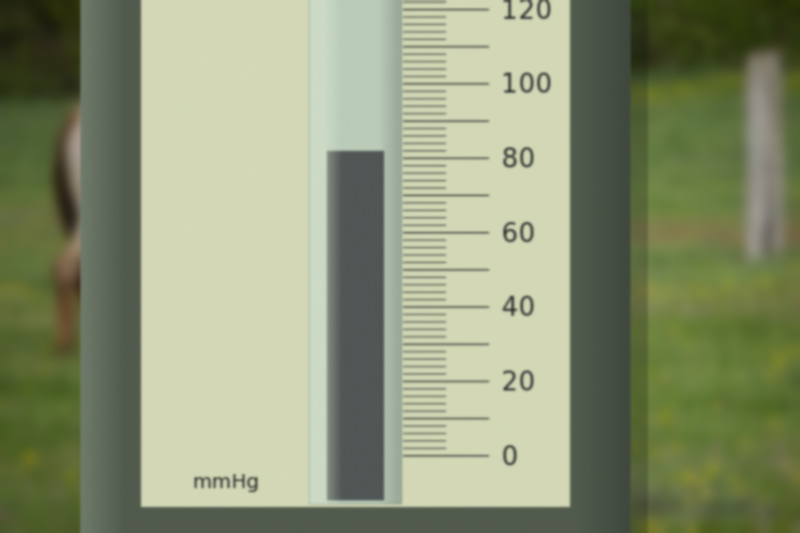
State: **82** mmHg
